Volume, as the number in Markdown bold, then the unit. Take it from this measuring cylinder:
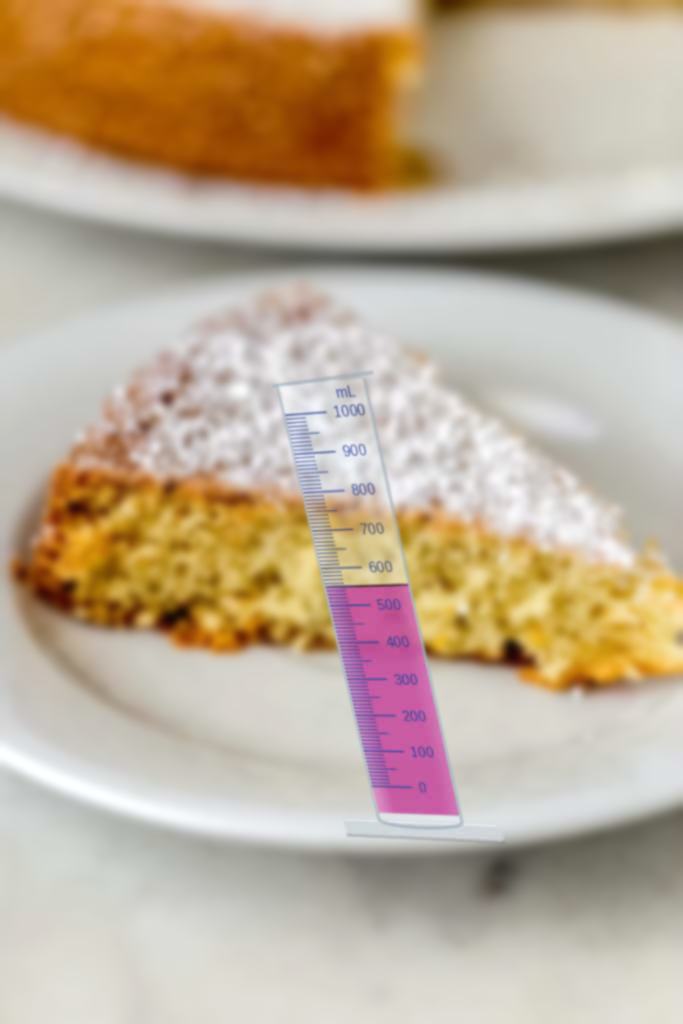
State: **550** mL
